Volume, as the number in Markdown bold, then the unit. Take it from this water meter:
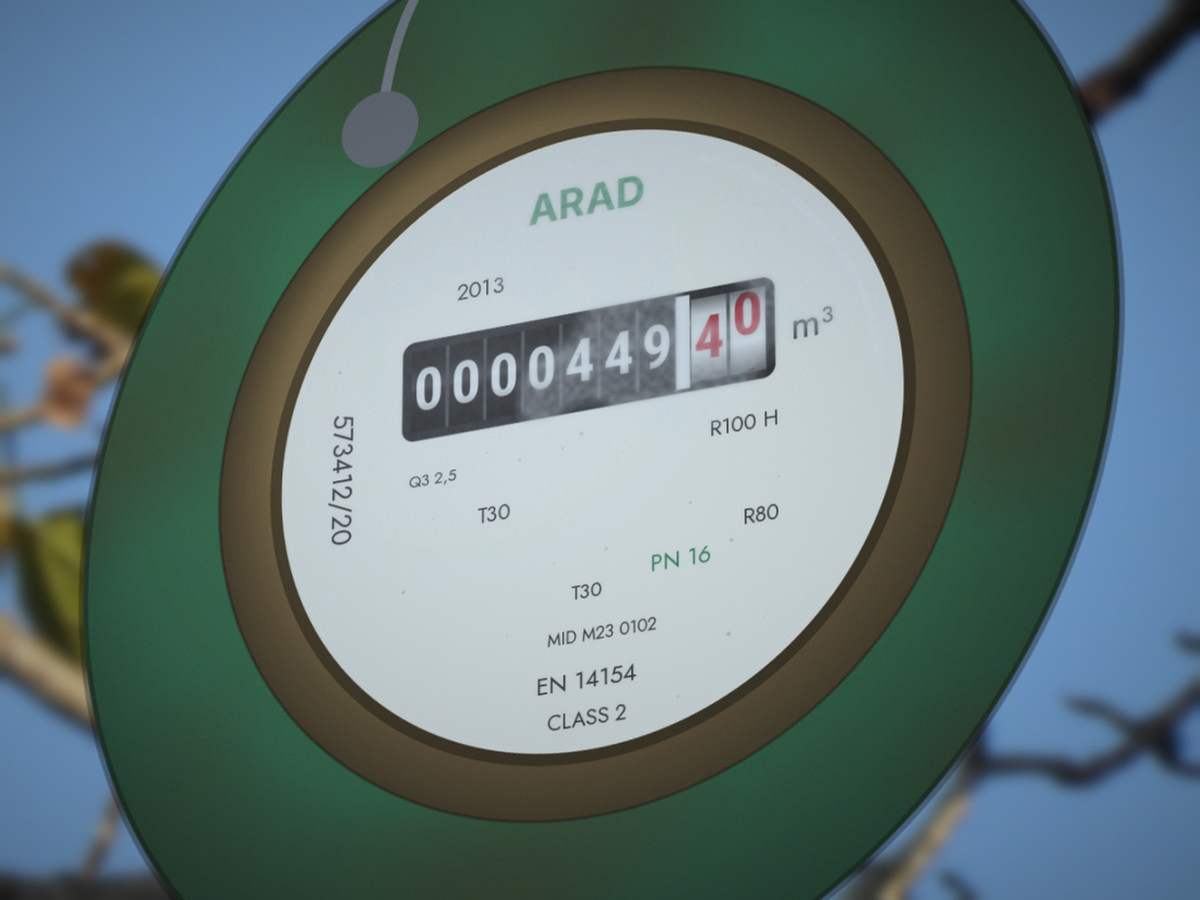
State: **449.40** m³
